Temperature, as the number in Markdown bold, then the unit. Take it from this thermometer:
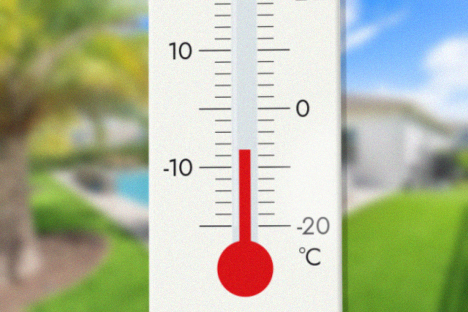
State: **-7** °C
